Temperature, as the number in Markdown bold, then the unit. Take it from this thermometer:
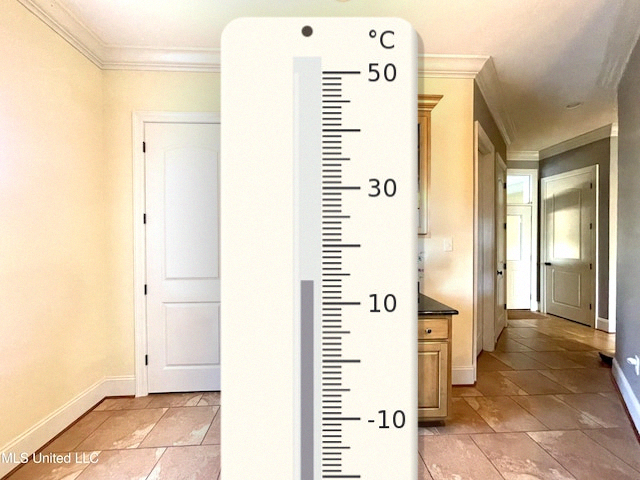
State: **14** °C
